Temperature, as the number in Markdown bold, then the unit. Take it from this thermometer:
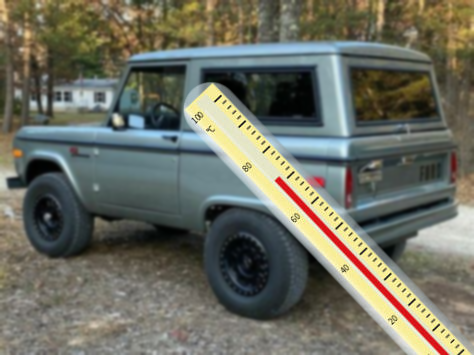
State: **72** °C
